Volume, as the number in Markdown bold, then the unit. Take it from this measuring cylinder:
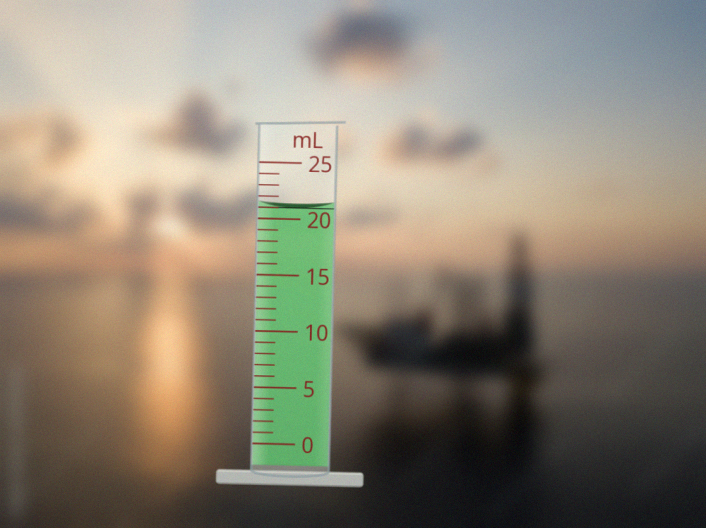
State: **21** mL
